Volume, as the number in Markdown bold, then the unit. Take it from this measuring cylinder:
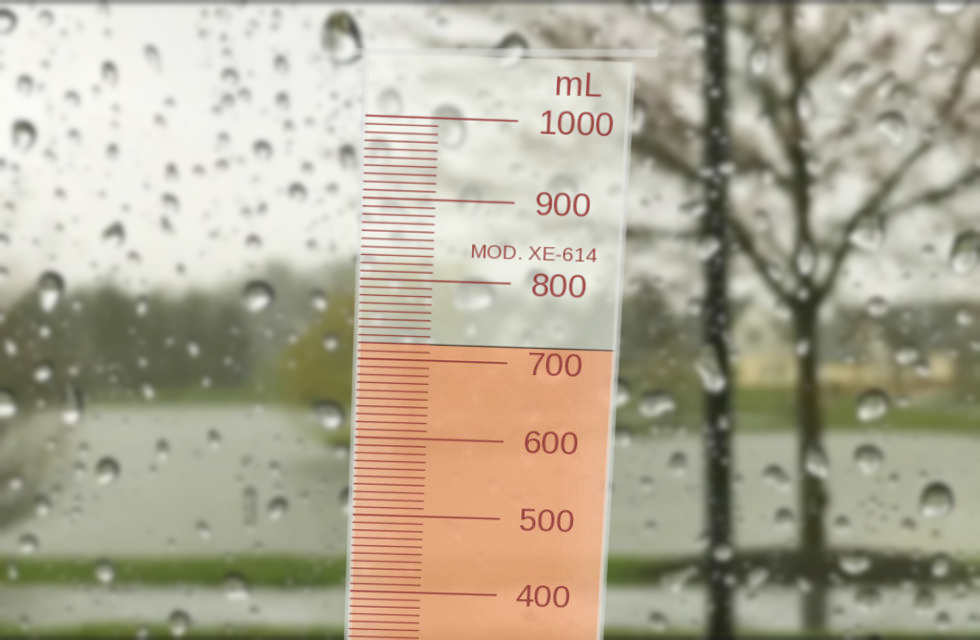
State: **720** mL
